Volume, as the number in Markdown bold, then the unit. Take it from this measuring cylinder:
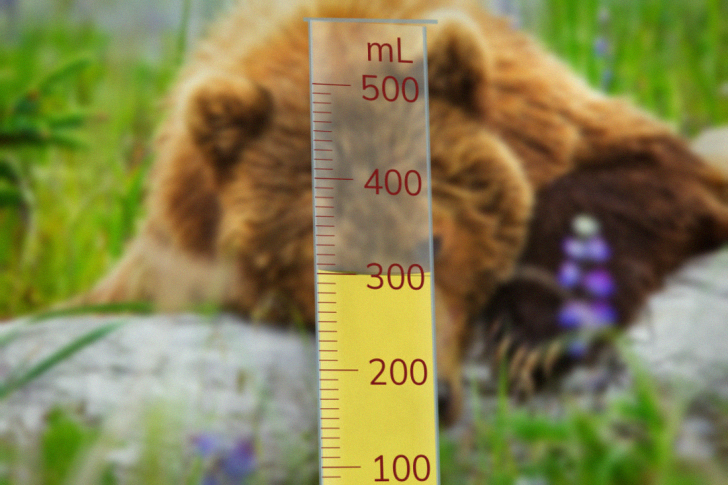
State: **300** mL
